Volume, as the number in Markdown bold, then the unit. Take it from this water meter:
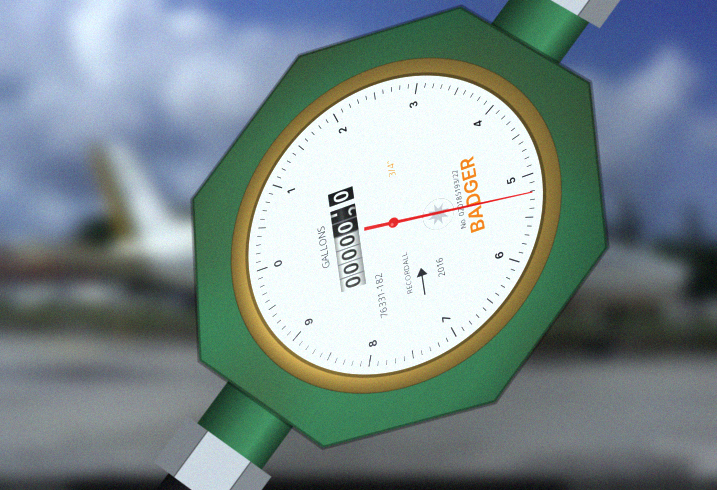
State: **15.2** gal
